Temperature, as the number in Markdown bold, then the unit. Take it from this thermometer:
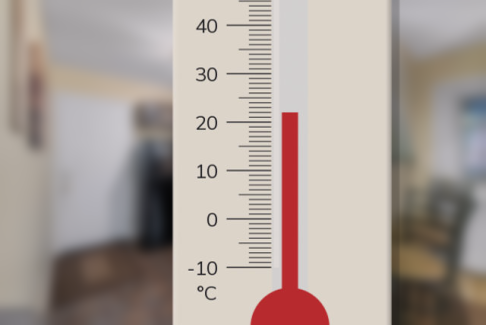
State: **22** °C
